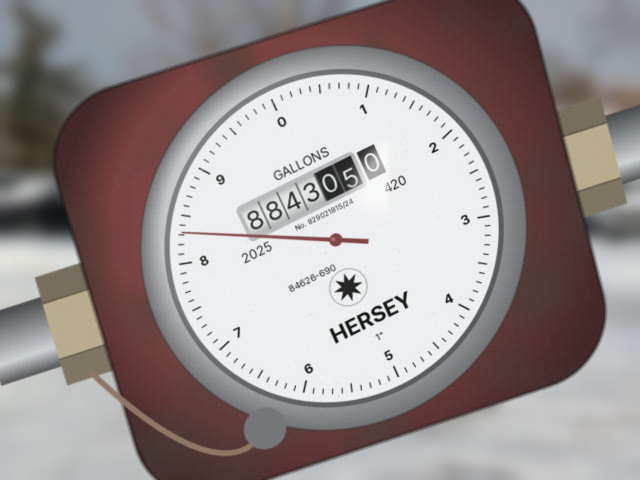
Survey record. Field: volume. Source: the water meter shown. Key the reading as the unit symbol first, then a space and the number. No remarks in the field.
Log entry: gal 8843048.3
